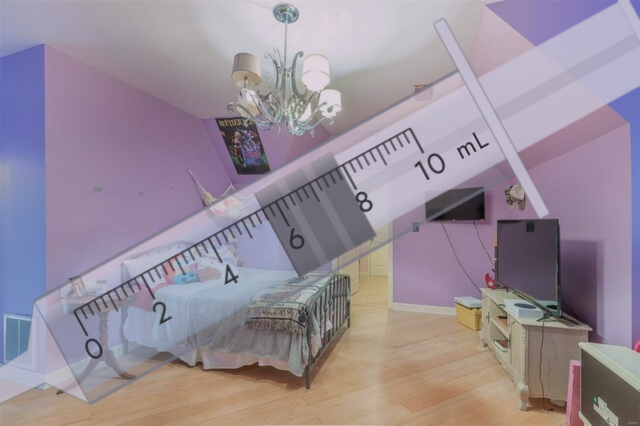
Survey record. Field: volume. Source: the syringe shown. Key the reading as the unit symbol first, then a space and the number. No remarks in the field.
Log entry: mL 5.6
